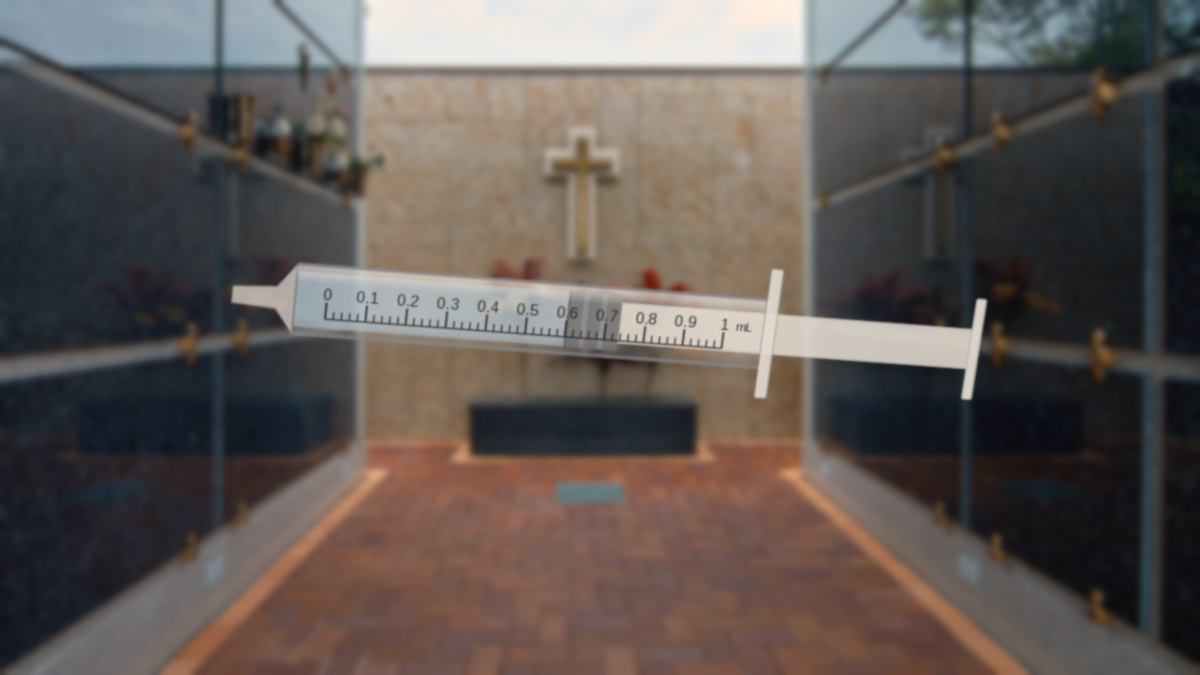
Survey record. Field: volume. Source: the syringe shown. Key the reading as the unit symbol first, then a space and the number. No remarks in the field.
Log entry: mL 0.6
